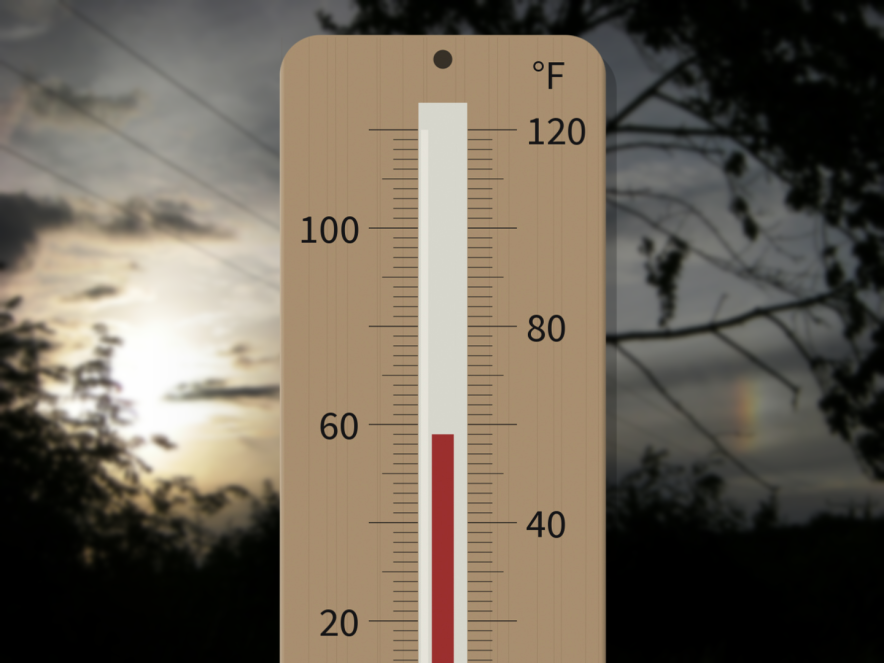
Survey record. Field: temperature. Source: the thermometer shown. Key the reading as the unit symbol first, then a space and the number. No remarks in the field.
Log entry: °F 58
